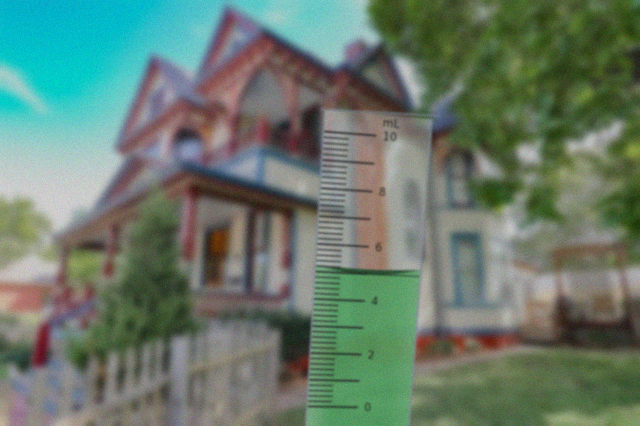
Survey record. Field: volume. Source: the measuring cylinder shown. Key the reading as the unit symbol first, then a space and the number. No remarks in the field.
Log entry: mL 5
